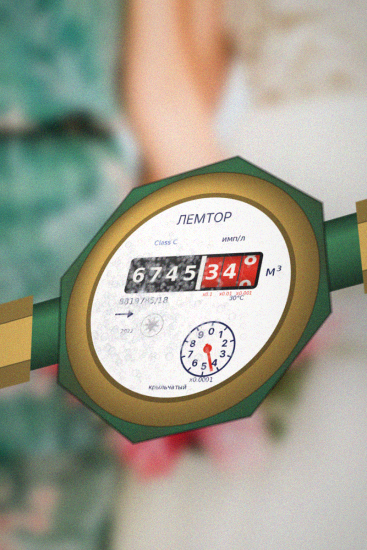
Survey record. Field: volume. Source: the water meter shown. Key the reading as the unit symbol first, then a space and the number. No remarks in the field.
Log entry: m³ 6745.3484
